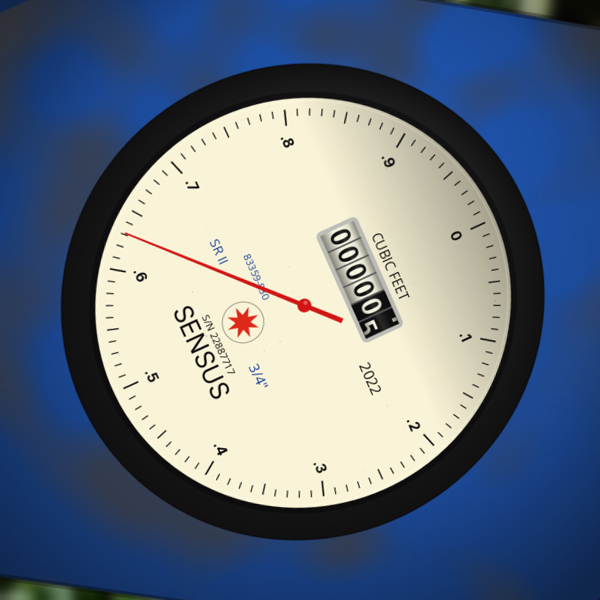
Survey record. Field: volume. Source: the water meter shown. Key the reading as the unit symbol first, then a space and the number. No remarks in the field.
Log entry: ft³ 4.63
